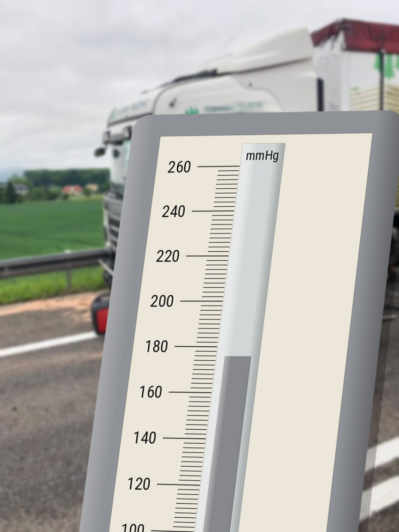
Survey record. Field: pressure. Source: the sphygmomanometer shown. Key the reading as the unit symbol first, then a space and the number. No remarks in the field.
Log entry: mmHg 176
